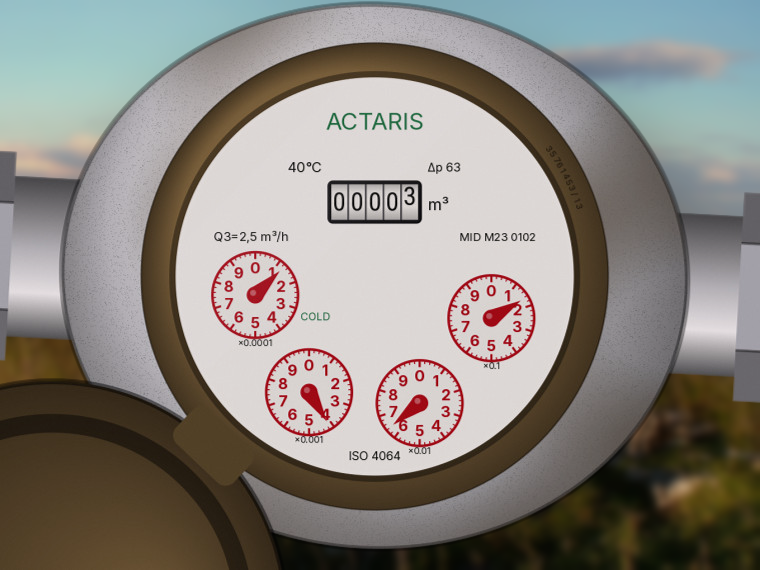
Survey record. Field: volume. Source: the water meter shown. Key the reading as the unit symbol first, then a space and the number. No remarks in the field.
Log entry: m³ 3.1641
